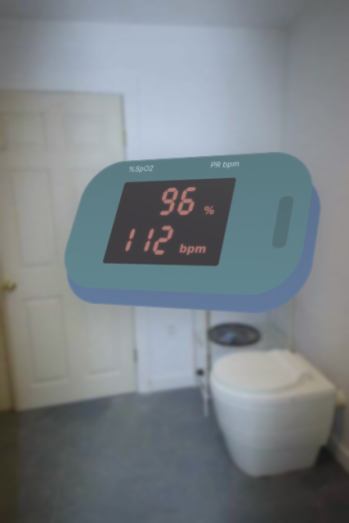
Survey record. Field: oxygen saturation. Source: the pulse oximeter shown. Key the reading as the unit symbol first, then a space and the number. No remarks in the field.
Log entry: % 96
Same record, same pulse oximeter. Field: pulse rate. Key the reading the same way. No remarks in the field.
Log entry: bpm 112
